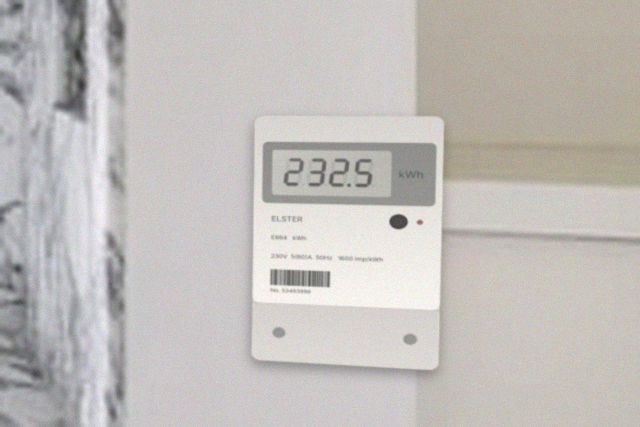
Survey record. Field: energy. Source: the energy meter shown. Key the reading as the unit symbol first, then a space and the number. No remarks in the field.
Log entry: kWh 232.5
